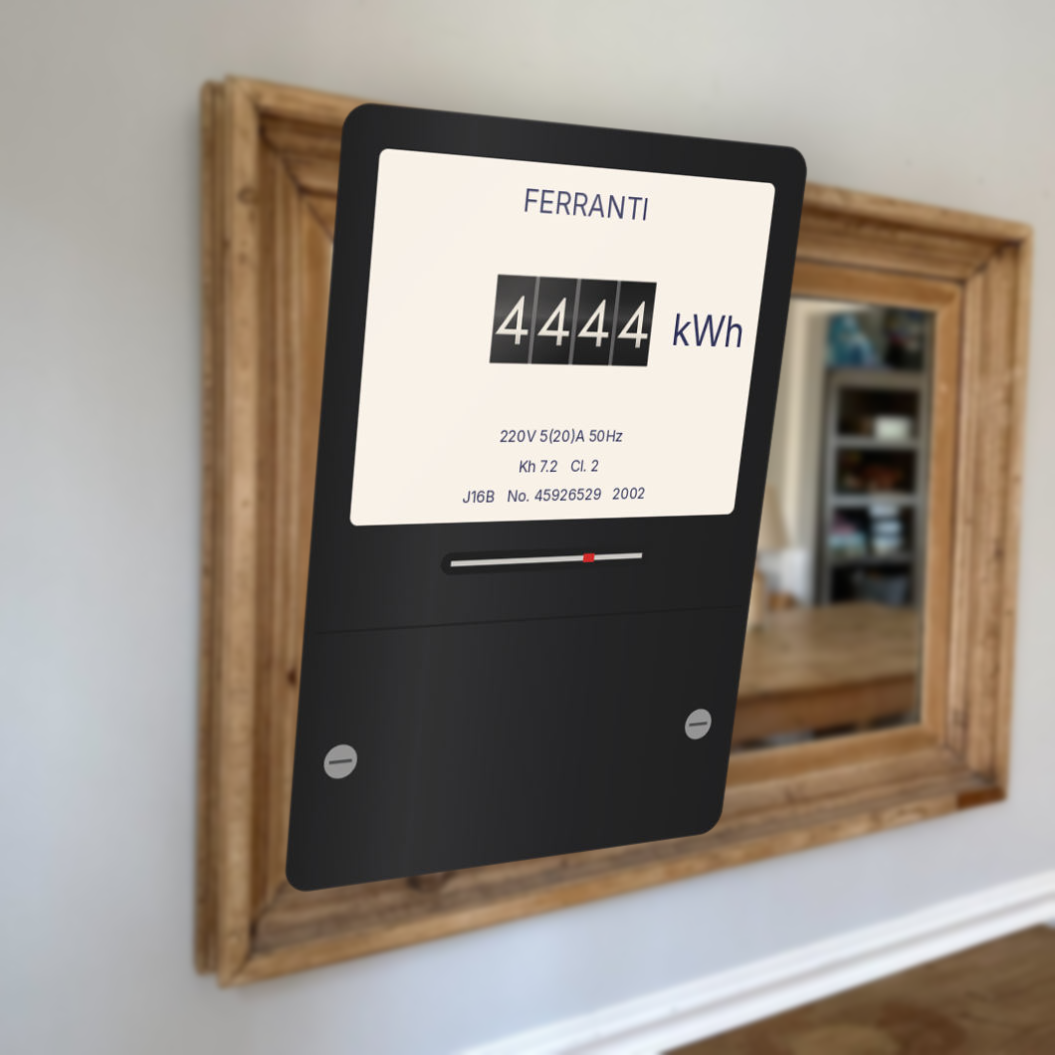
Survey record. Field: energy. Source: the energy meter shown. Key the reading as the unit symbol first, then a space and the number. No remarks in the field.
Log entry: kWh 4444
